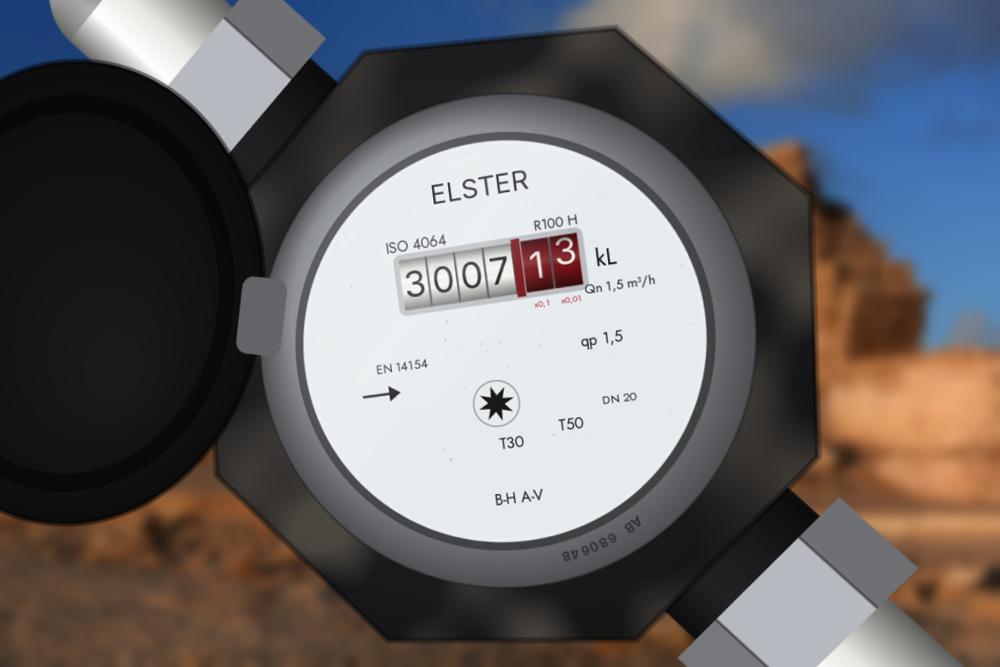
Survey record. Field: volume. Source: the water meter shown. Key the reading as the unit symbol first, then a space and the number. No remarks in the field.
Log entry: kL 3007.13
